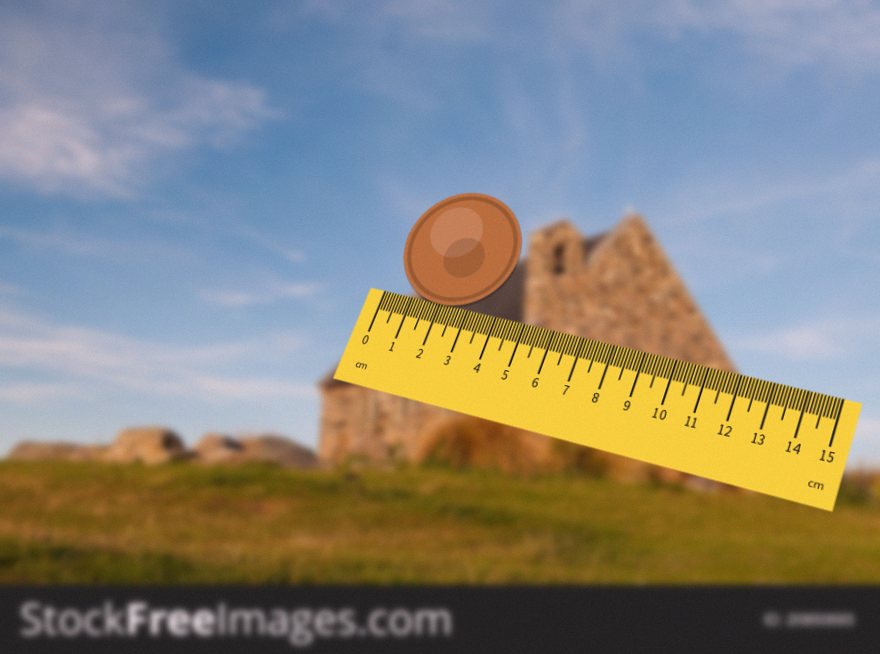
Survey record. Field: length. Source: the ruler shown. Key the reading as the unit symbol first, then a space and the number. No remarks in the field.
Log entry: cm 4
